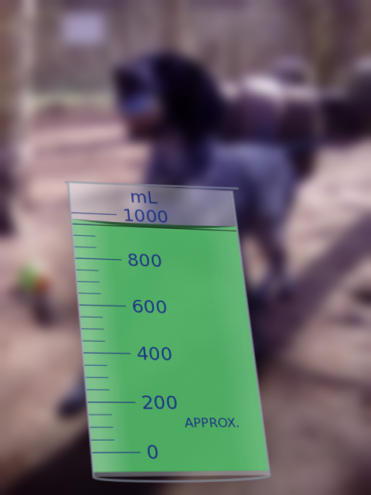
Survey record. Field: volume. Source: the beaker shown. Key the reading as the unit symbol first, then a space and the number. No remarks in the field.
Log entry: mL 950
